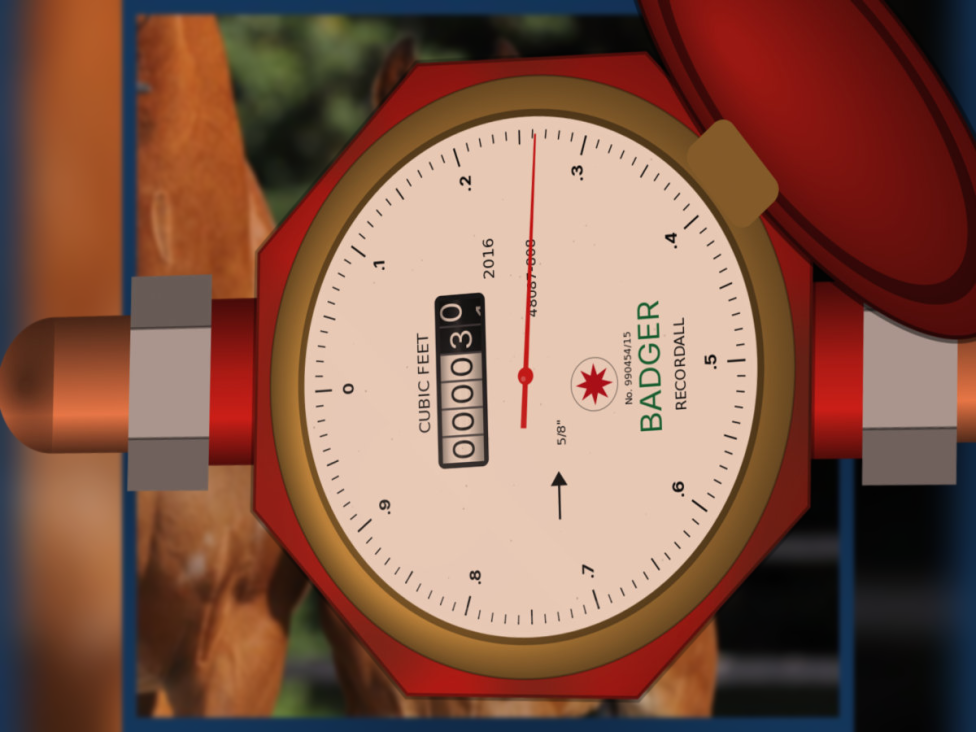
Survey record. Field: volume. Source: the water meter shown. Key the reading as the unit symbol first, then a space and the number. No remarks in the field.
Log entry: ft³ 30.26
